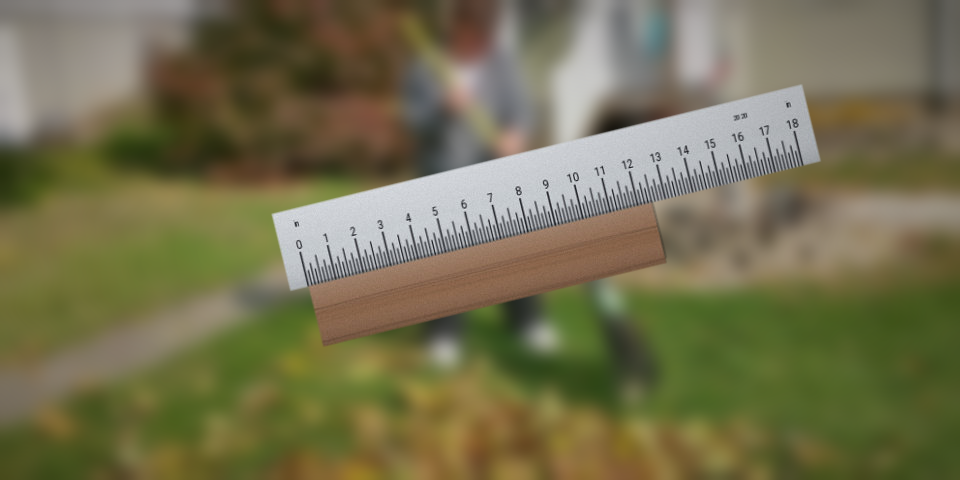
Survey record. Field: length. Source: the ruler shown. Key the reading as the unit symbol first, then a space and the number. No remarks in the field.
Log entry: in 12.5
